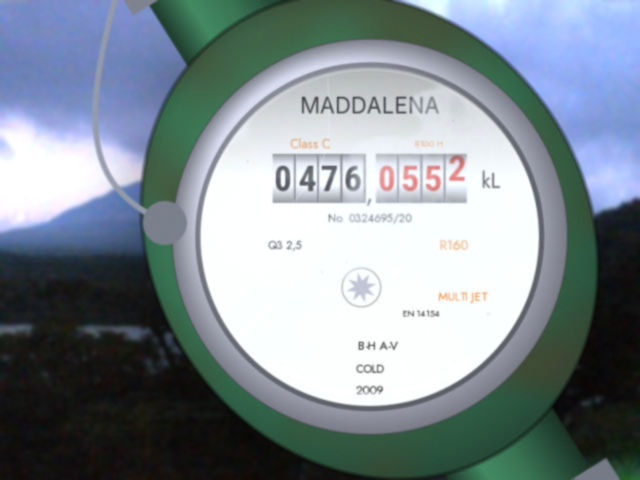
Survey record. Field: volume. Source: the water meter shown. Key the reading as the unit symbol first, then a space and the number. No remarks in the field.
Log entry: kL 476.0552
